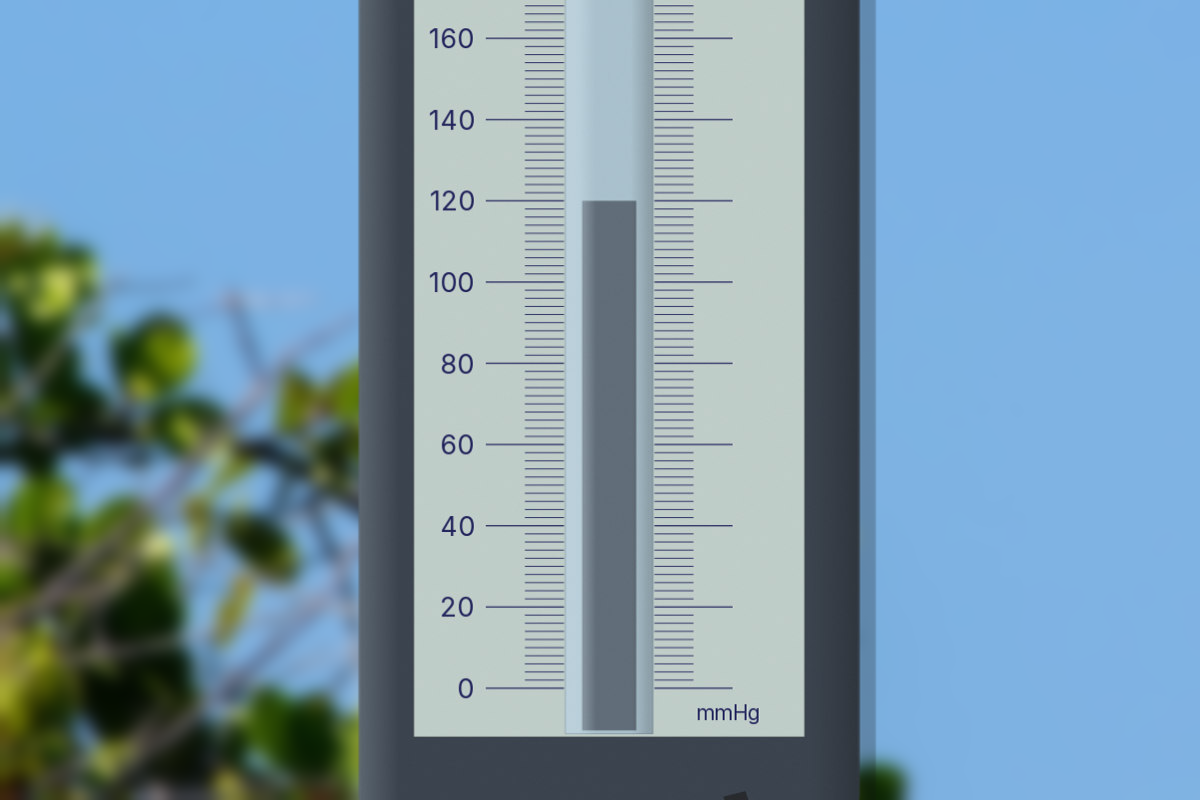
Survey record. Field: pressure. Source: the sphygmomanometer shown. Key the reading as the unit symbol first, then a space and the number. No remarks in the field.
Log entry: mmHg 120
